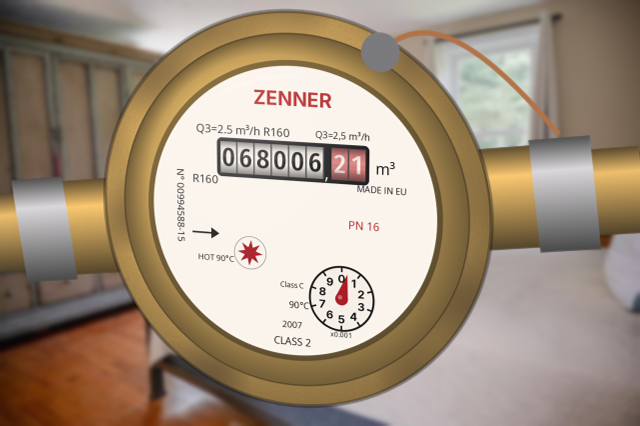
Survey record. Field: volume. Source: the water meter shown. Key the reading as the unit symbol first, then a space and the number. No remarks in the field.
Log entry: m³ 68006.210
